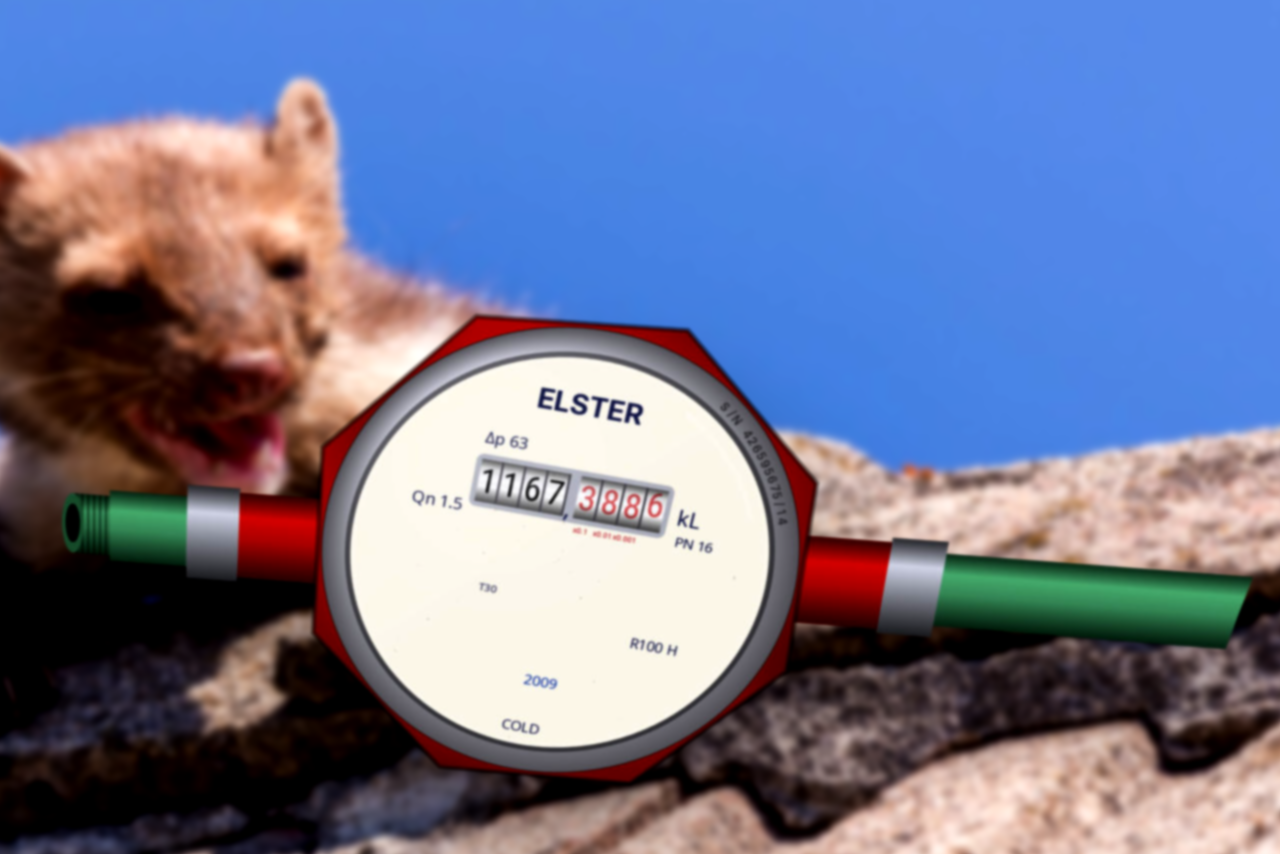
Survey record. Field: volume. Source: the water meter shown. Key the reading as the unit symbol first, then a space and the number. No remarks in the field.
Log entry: kL 1167.3886
